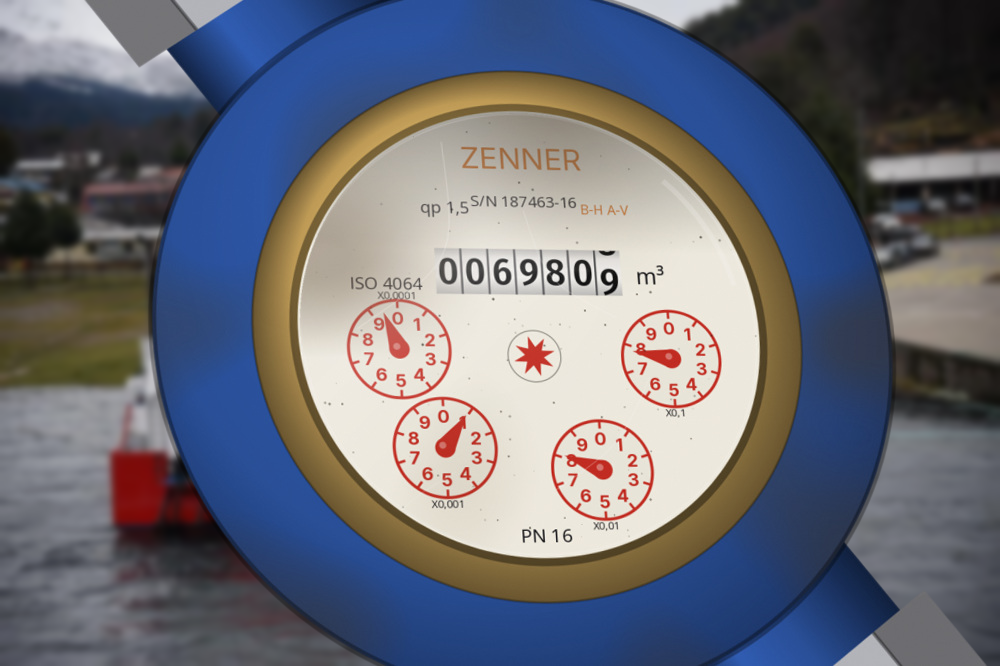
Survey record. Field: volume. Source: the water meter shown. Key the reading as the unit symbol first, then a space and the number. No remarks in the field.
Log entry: m³ 69808.7809
